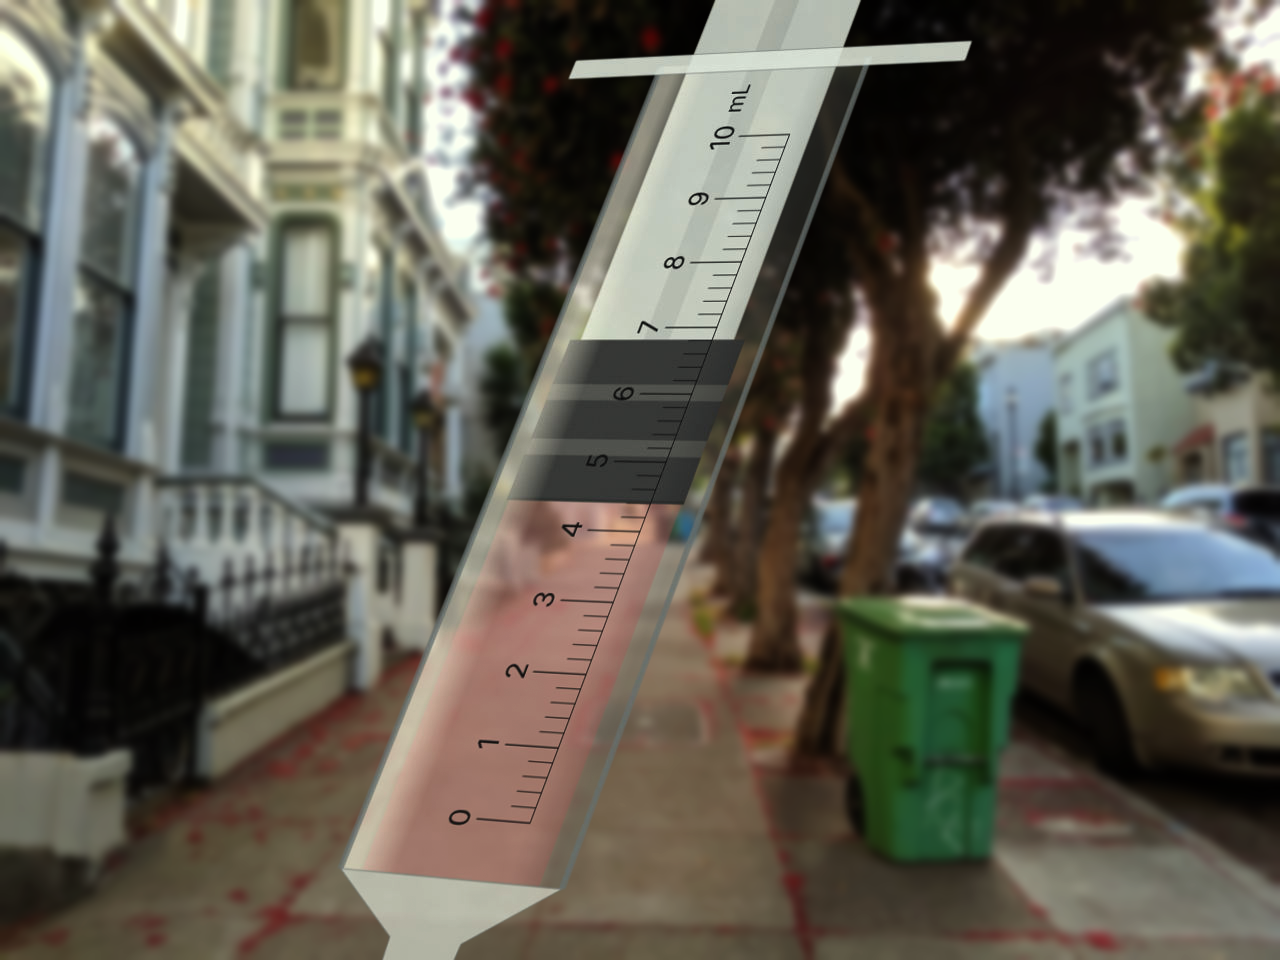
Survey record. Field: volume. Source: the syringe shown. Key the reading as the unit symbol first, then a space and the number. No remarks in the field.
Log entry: mL 4.4
